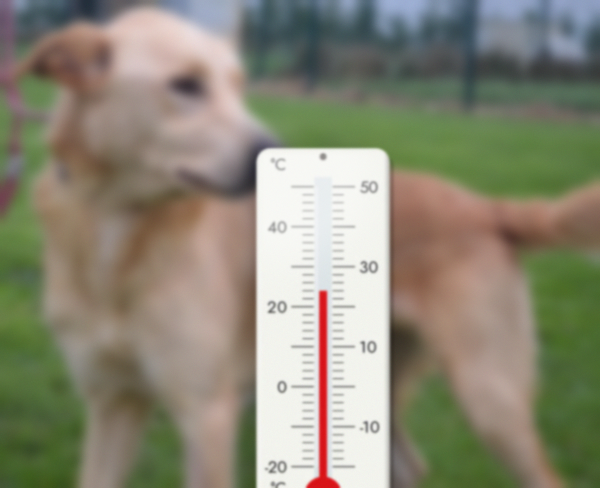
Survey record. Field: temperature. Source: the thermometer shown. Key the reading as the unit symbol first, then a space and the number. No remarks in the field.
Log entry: °C 24
